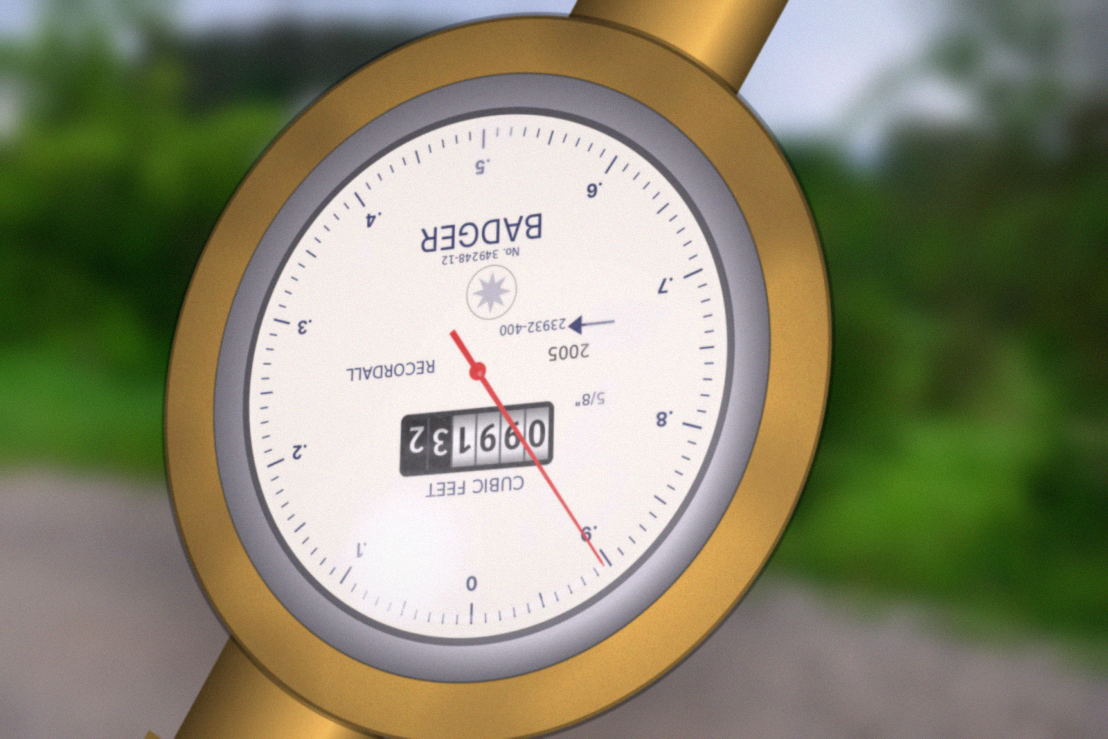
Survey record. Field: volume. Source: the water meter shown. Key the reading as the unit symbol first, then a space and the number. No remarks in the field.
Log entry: ft³ 99131.90
